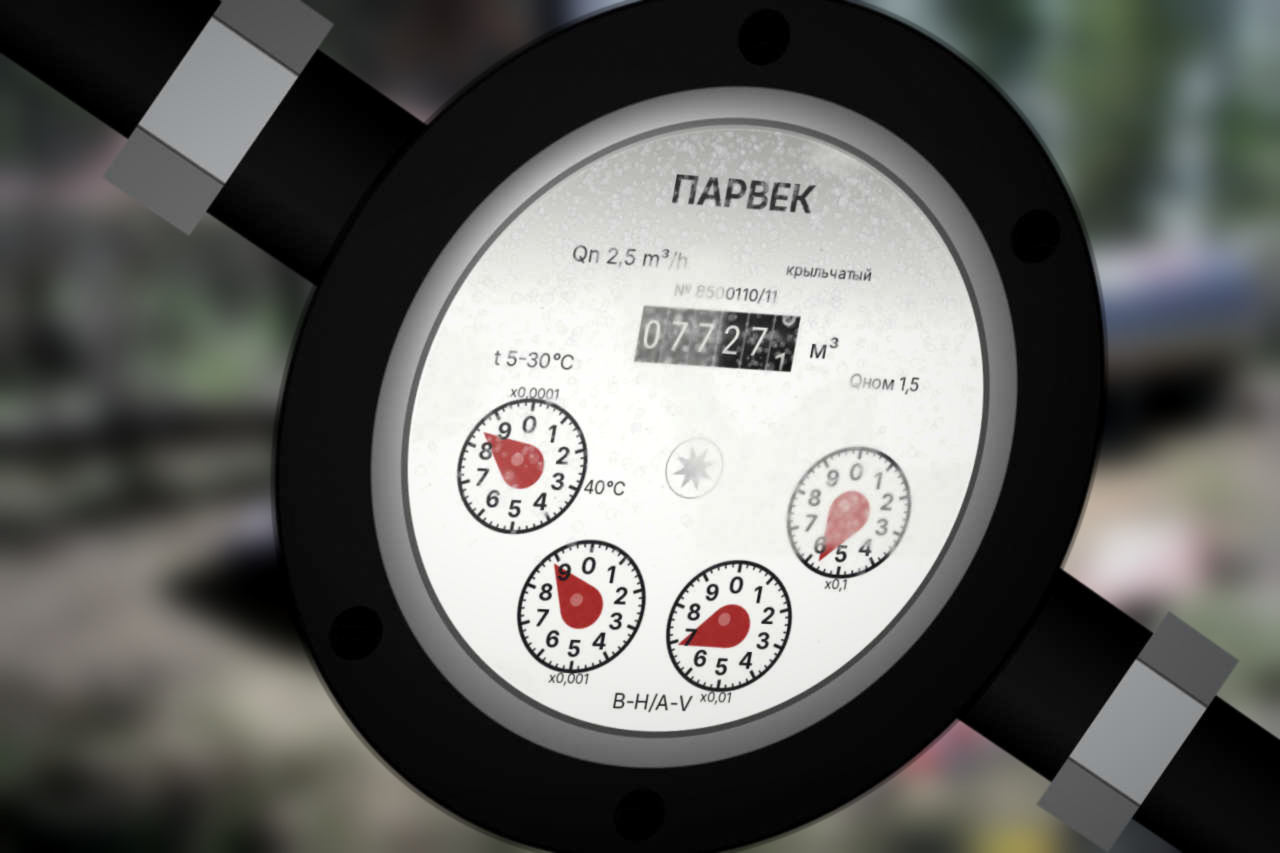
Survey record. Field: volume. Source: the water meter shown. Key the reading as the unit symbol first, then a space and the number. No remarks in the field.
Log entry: m³ 77270.5688
